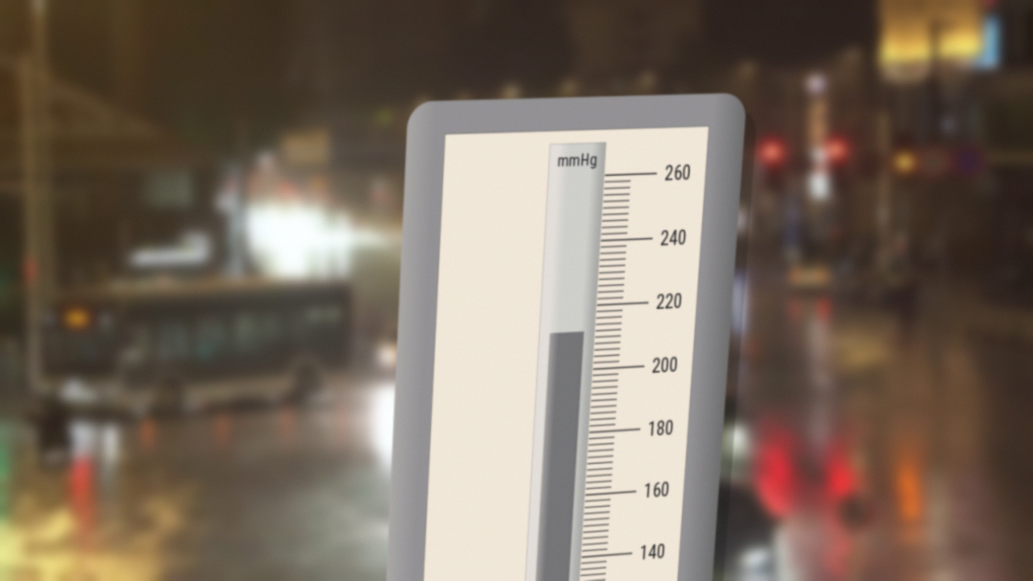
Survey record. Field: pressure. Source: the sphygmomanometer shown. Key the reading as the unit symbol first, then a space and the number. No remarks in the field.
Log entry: mmHg 212
